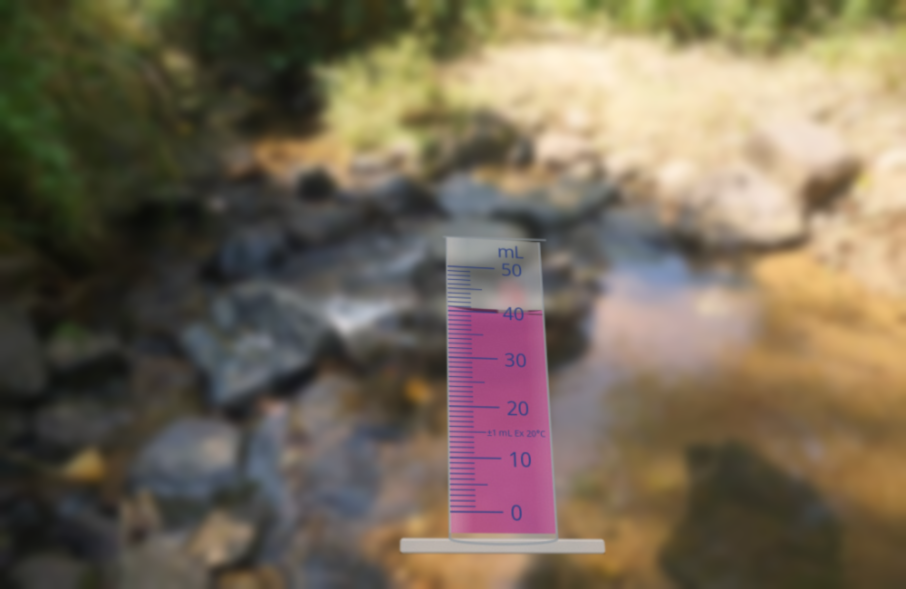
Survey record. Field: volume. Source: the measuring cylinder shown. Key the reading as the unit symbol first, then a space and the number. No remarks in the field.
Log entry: mL 40
